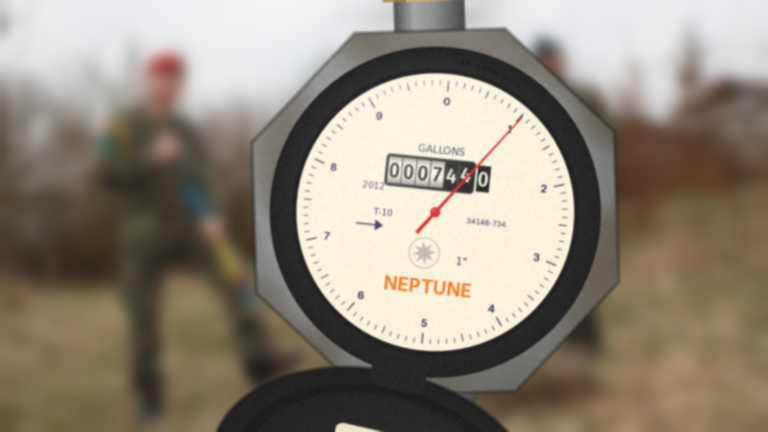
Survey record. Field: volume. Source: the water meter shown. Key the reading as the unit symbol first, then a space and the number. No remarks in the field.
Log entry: gal 7441.0
